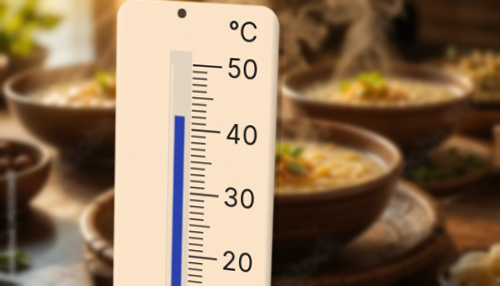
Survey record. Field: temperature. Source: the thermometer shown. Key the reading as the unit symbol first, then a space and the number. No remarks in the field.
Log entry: °C 42
